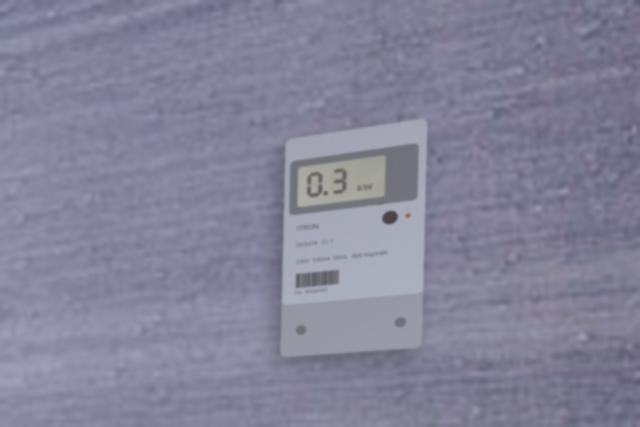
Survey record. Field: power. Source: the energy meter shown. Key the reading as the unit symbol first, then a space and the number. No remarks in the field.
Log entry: kW 0.3
